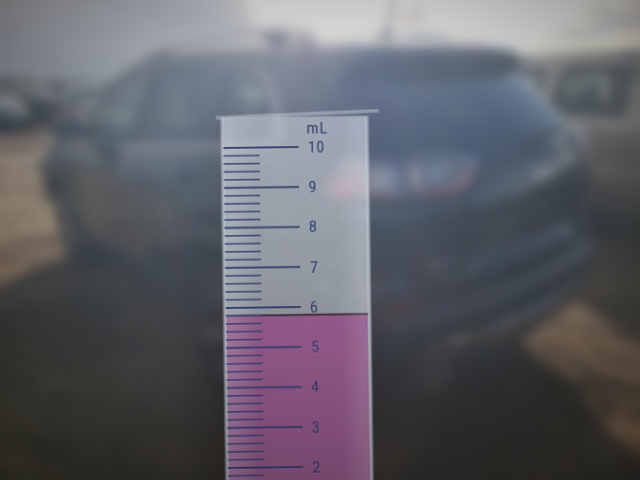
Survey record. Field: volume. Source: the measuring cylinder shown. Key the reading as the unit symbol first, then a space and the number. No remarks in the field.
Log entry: mL 5.8
